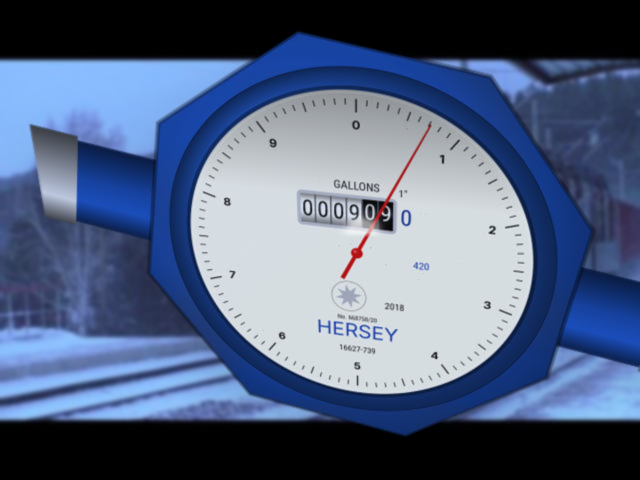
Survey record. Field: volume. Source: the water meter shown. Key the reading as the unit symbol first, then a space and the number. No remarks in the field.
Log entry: gal 9090.7
